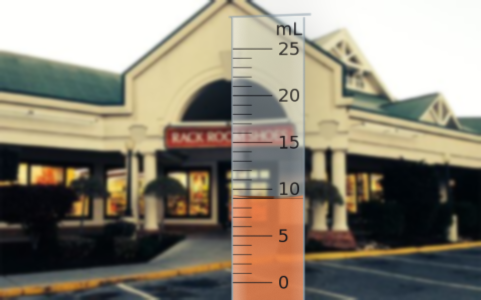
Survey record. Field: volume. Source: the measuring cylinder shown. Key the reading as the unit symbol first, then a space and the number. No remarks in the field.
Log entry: mL 9
